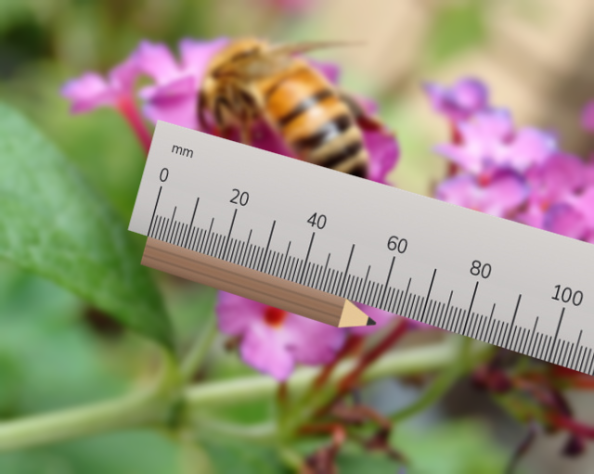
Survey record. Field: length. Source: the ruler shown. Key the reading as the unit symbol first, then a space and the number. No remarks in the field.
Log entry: mm 60
